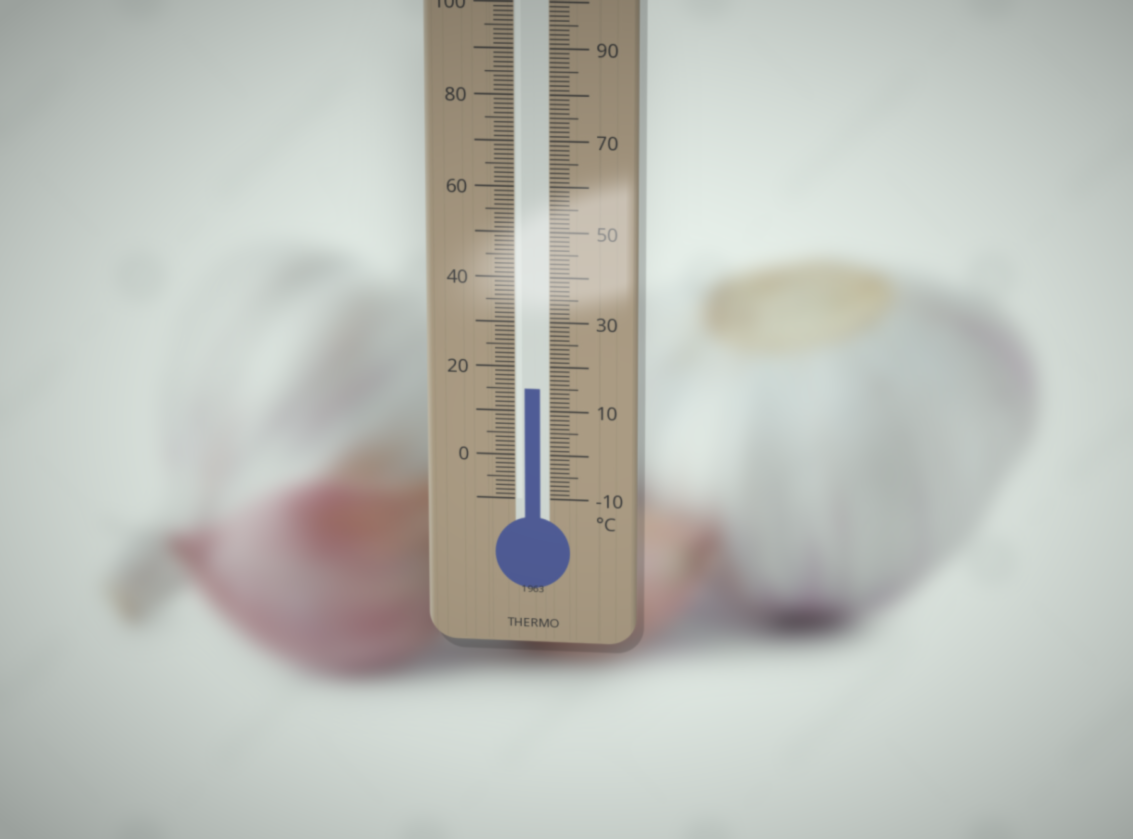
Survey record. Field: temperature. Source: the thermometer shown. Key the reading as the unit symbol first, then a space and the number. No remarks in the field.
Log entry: °C 15
